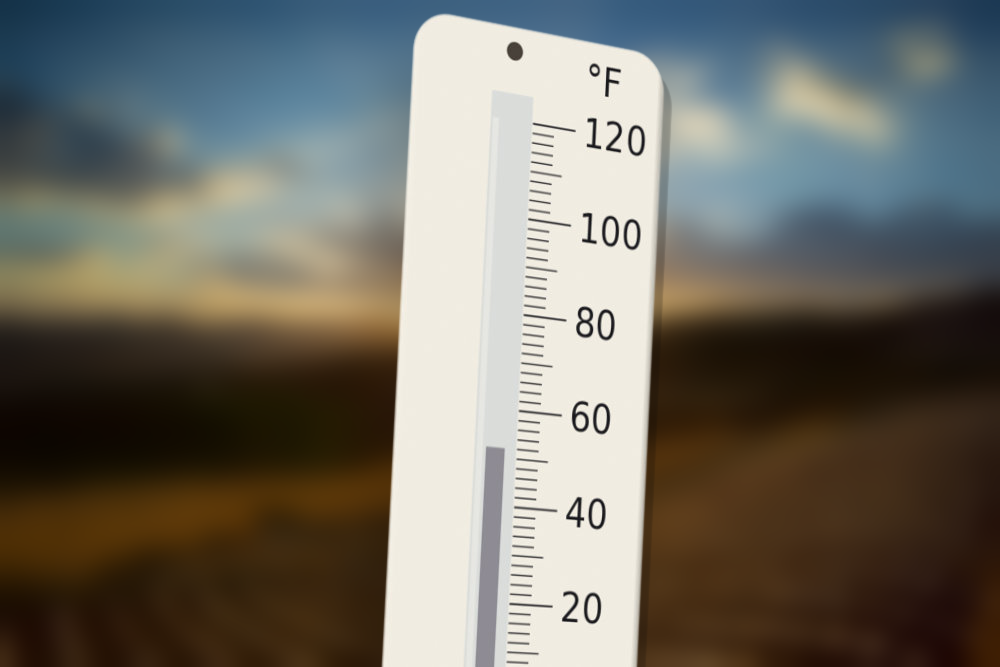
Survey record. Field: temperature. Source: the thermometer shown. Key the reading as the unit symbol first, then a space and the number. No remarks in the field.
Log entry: °F 52
